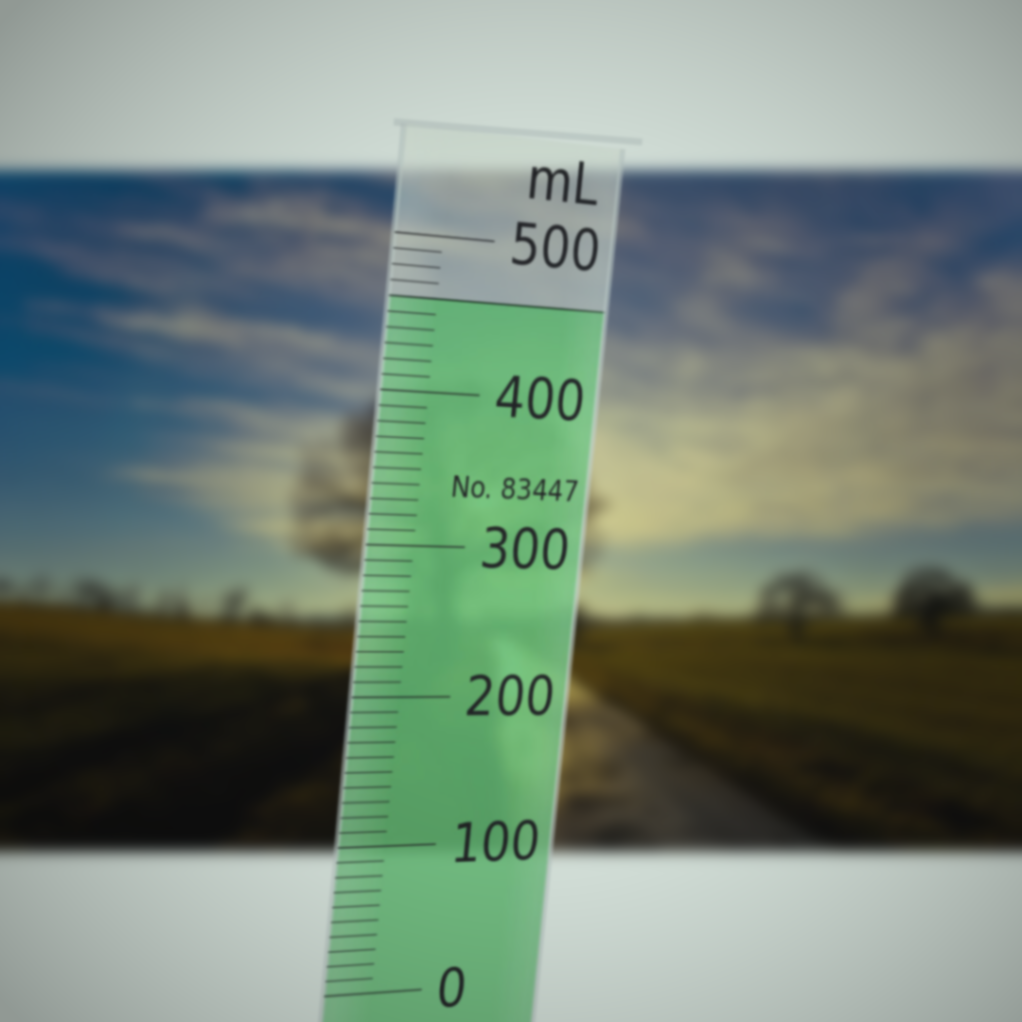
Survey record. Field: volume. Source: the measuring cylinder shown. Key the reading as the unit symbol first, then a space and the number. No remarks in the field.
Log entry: mL 460
